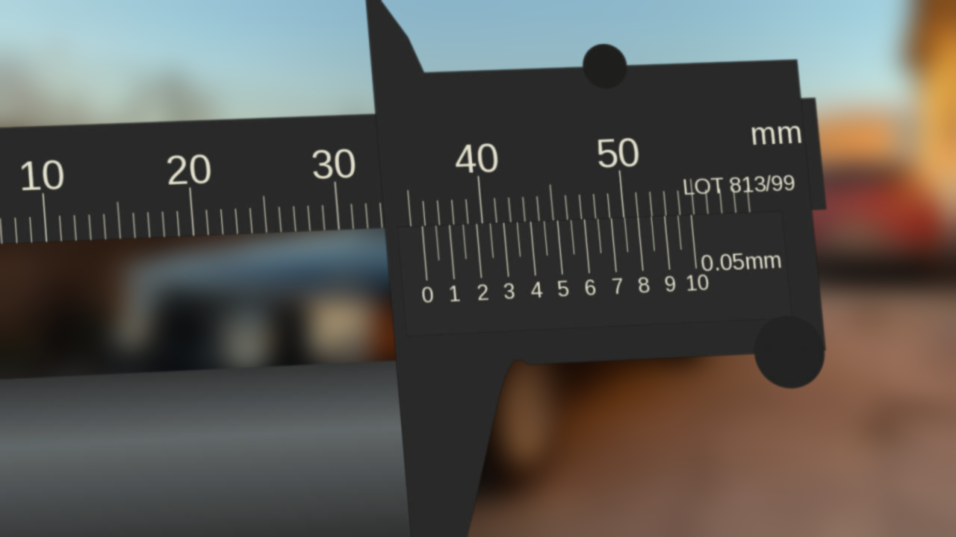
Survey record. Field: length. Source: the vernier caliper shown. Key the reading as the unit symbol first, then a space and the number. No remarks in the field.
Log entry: mm 35.8
